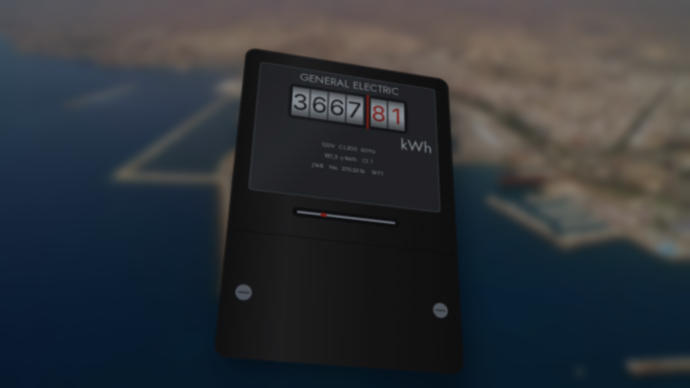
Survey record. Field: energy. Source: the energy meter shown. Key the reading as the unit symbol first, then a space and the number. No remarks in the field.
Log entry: kWh 3667.81
